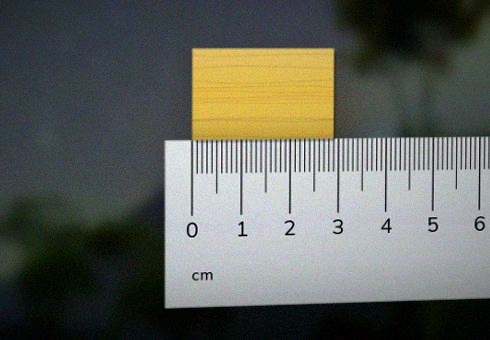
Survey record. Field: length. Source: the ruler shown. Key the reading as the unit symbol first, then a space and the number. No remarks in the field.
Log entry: cm 2.9
